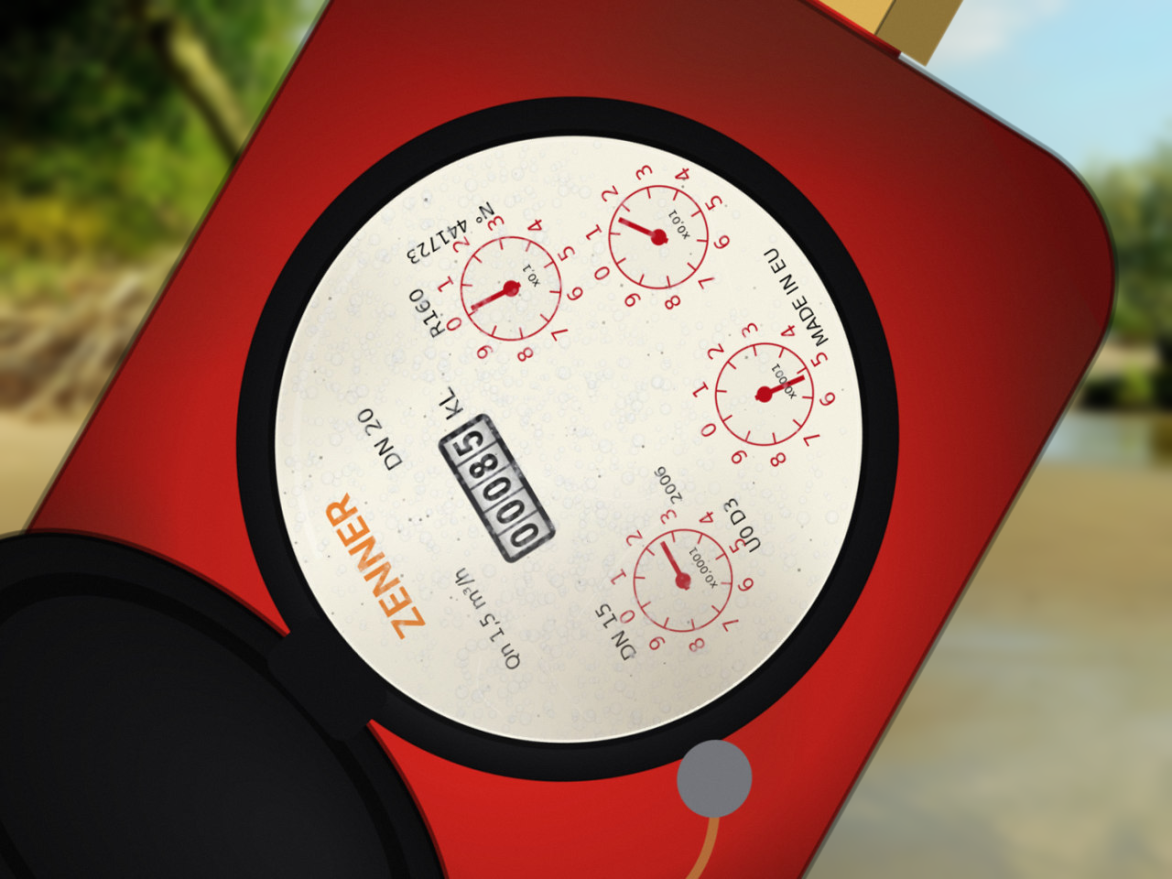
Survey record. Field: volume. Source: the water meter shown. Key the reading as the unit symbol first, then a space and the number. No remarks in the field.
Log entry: kL 85.0152
